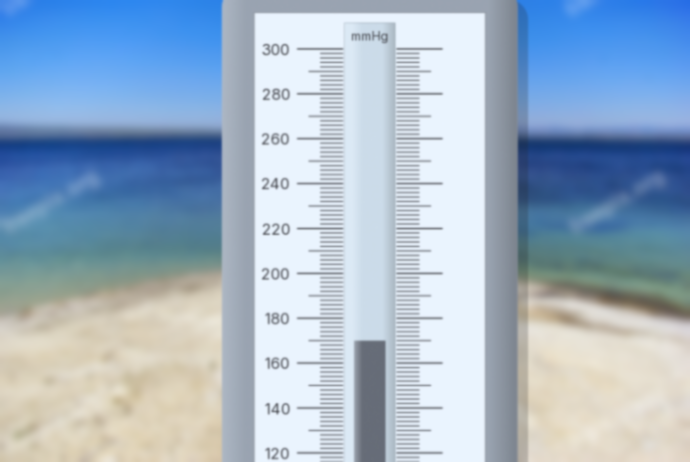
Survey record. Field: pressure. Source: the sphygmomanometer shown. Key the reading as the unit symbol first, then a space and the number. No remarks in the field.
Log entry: mmHg 170
